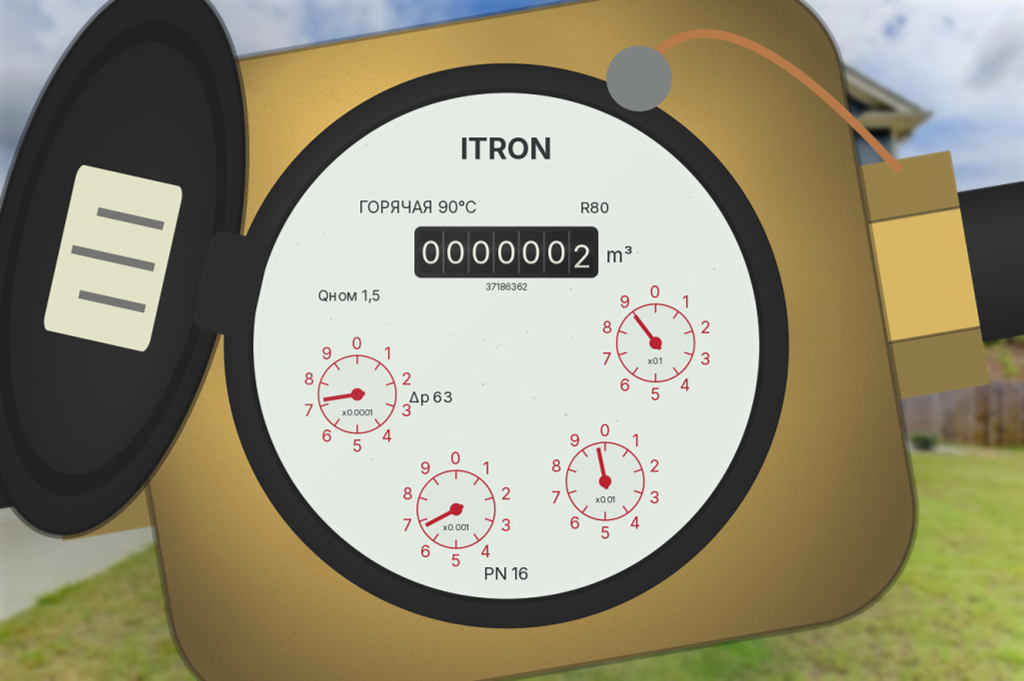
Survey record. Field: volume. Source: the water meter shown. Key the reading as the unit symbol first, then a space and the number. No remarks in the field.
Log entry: m³ 1.8967
